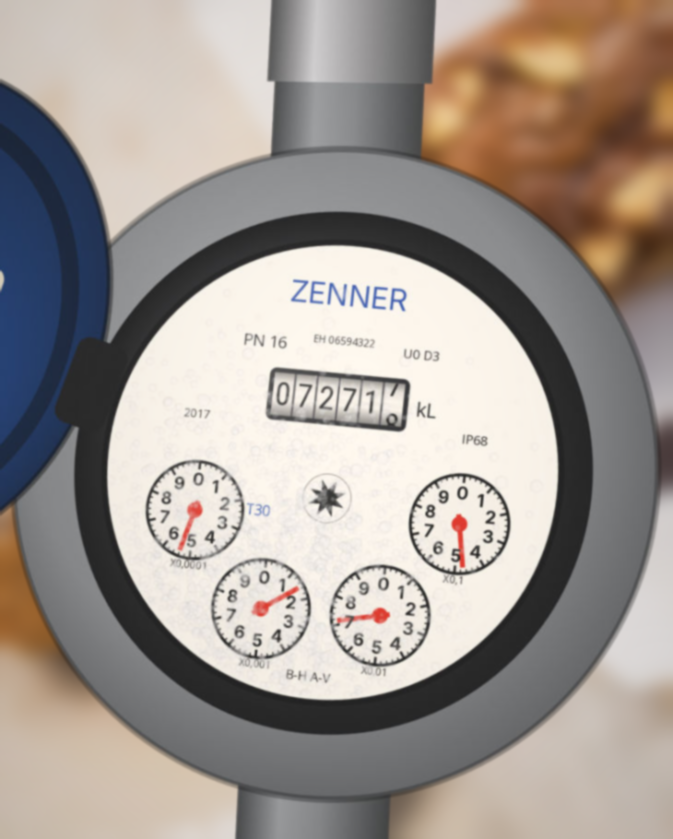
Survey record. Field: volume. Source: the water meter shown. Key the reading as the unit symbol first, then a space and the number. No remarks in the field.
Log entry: kL 72717.4715
